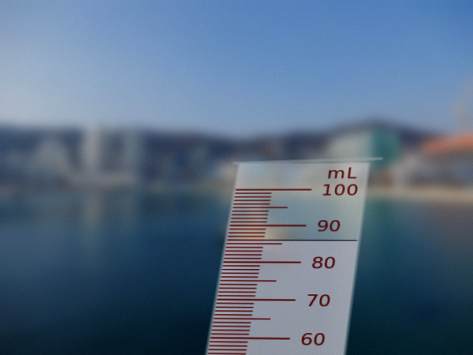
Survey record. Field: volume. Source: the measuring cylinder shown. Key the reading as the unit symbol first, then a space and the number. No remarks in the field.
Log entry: mL 86
